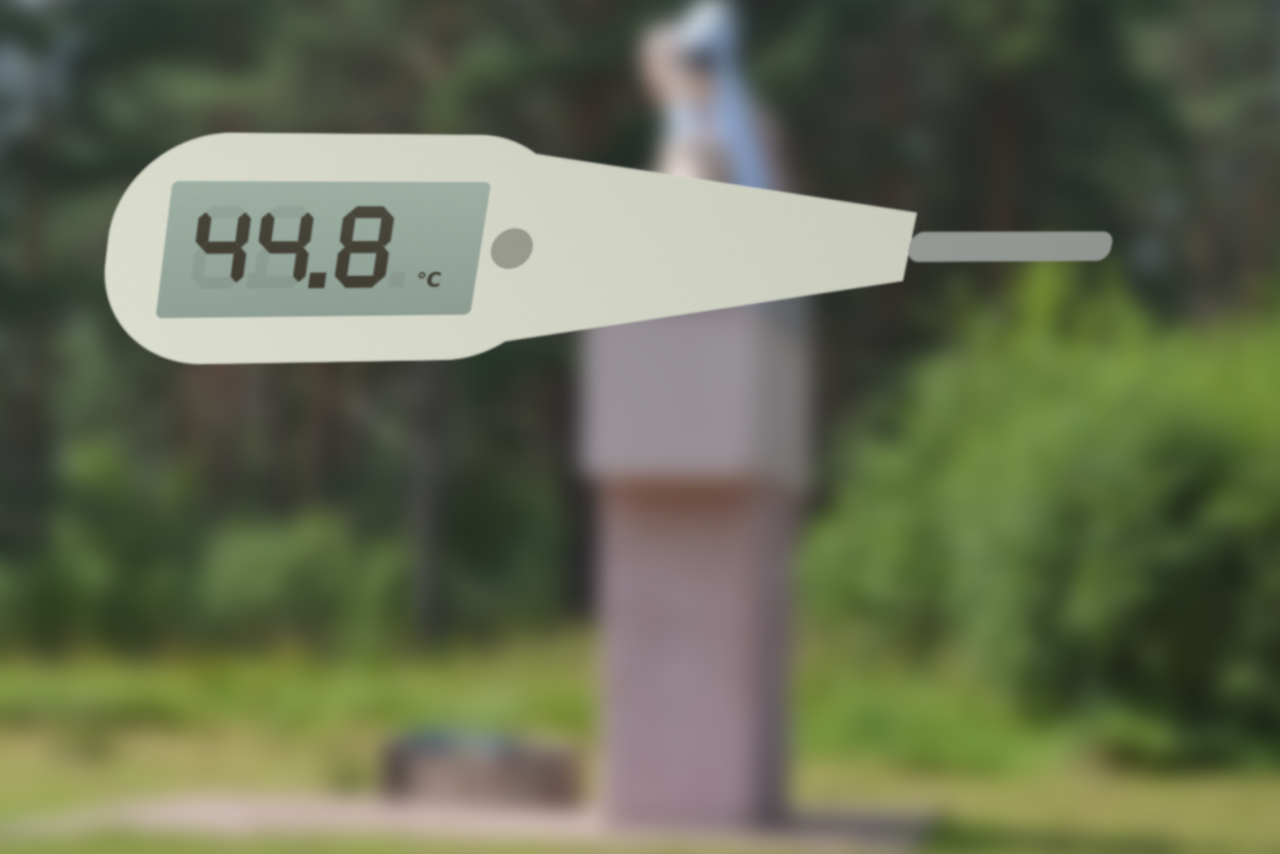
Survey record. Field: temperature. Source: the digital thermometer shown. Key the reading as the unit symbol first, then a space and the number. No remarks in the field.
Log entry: °C 44.8
